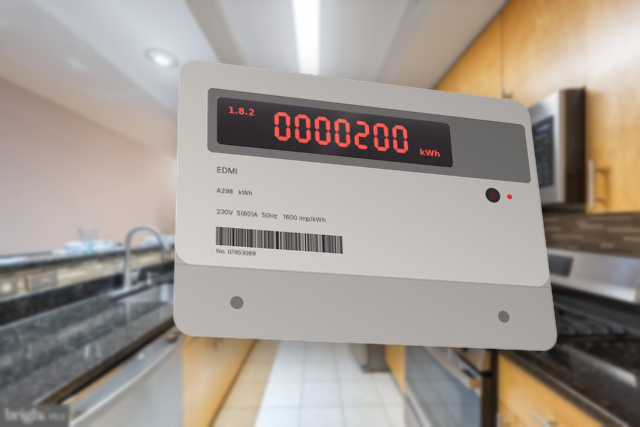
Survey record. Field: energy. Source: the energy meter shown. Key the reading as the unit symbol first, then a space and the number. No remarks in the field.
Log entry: kWh 200
